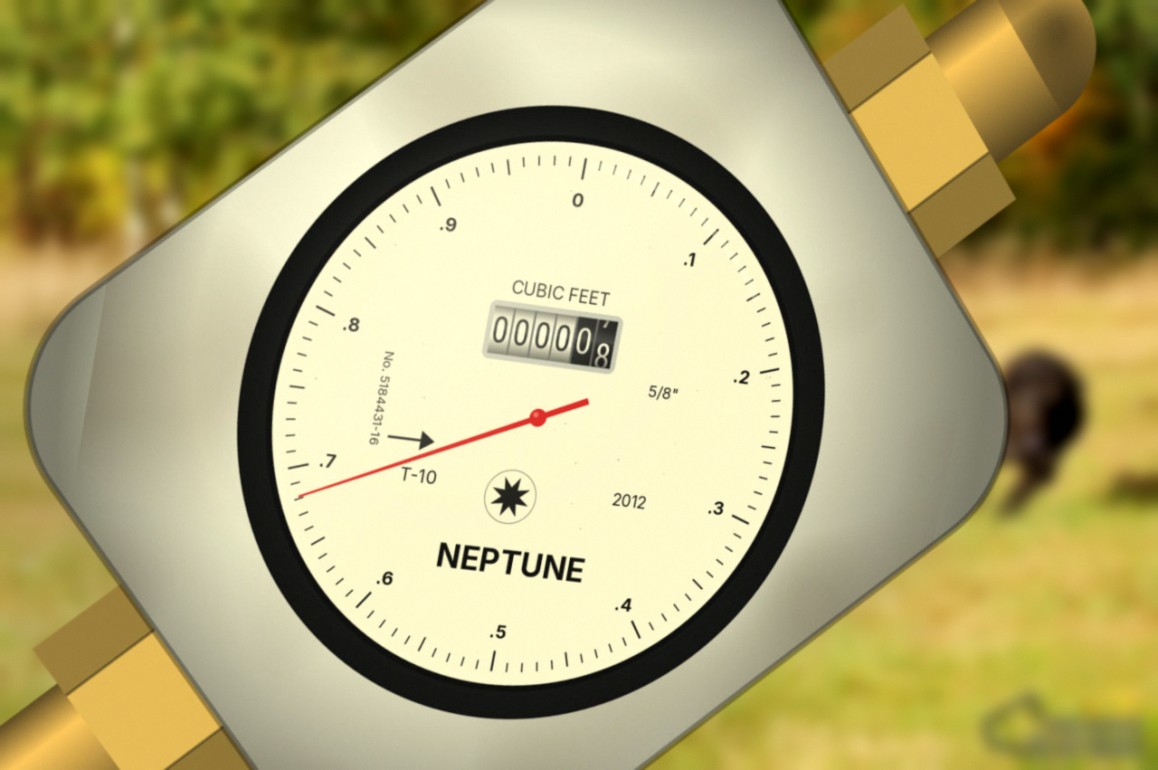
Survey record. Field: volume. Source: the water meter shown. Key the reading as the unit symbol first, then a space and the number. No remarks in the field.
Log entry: ft³ 7.68
